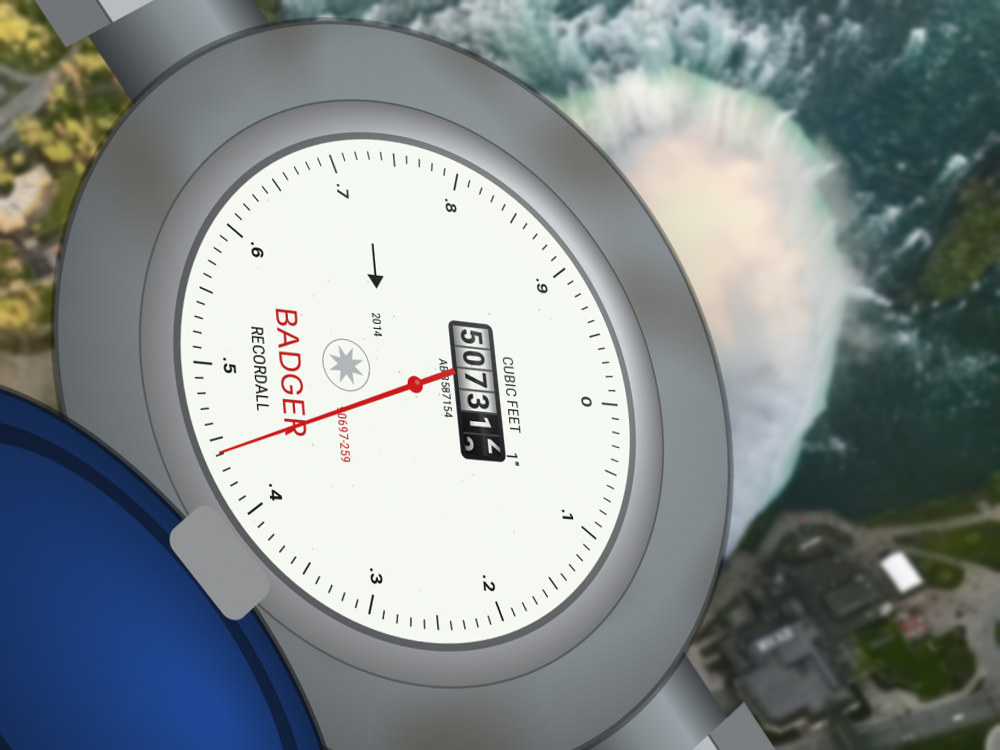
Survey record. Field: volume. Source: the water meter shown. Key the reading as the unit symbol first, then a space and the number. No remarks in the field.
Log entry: ft³ 507312.44
